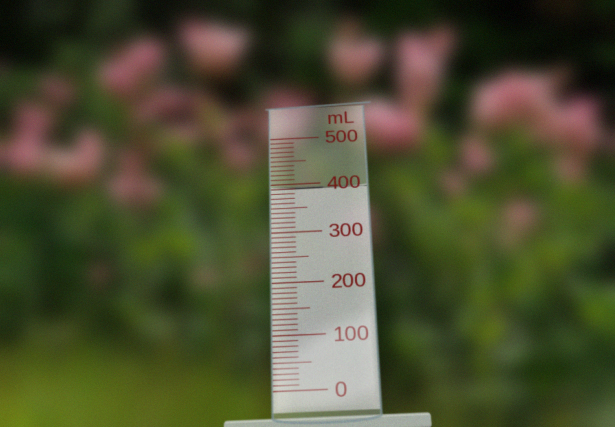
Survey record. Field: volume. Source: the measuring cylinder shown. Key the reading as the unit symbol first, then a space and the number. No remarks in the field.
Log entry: mL 390
